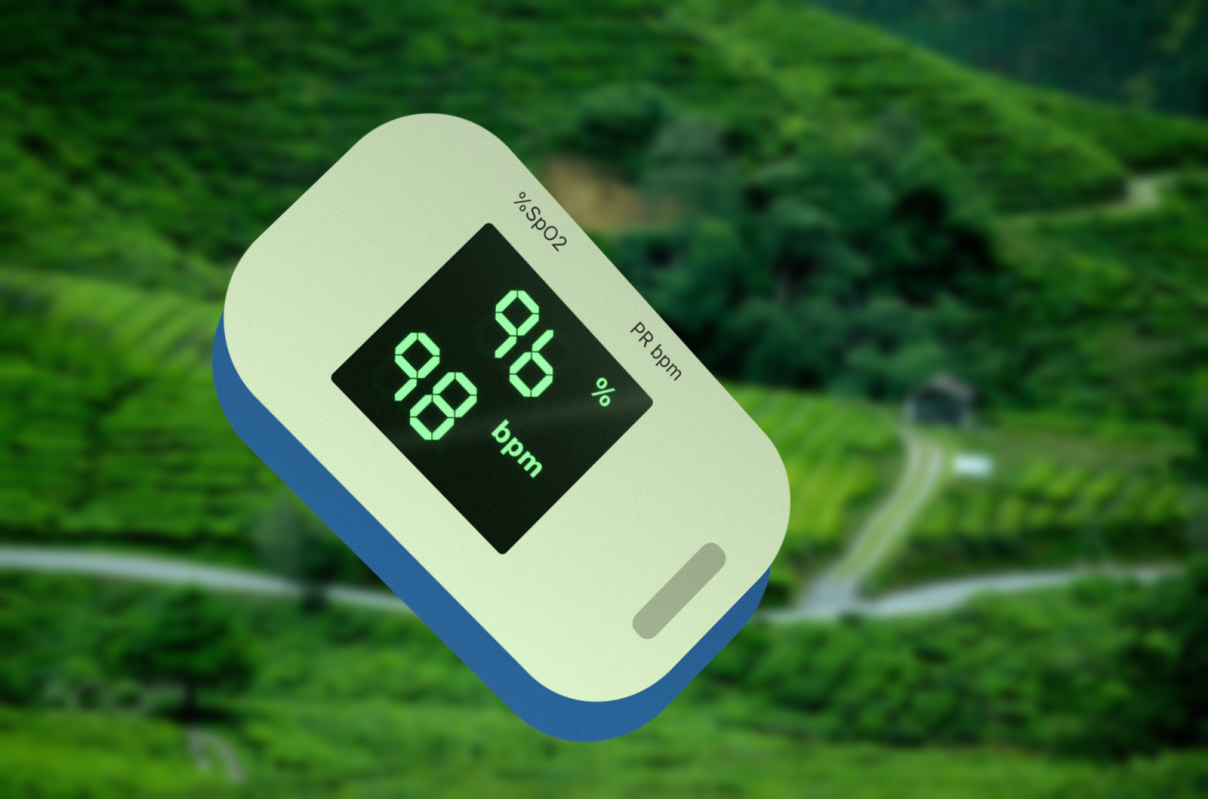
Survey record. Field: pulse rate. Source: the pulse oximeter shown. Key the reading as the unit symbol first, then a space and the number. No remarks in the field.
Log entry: bpm 98
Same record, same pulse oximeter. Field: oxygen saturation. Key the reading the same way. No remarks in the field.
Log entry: % 96
